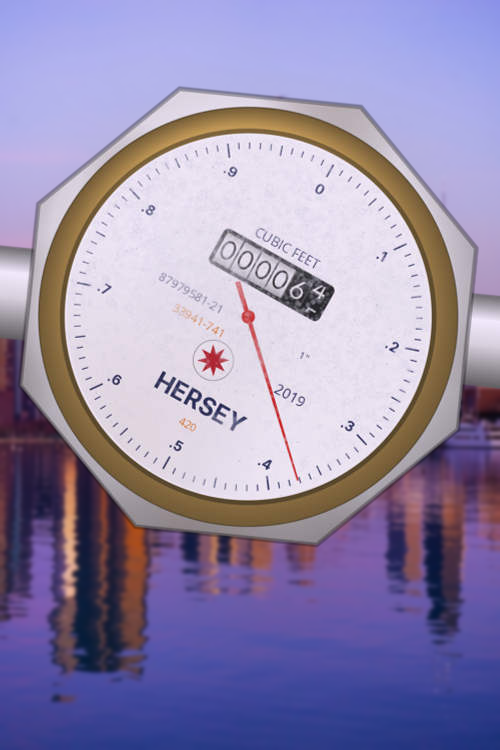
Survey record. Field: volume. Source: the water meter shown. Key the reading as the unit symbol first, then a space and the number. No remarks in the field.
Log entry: ft³ 64.37
